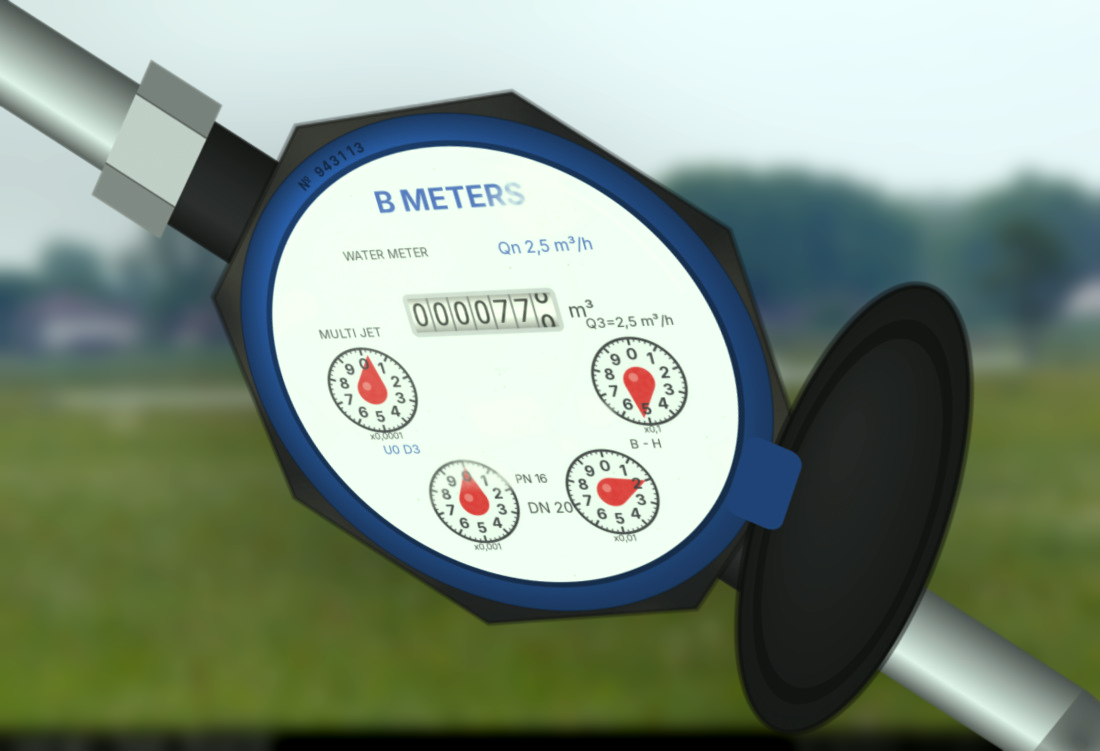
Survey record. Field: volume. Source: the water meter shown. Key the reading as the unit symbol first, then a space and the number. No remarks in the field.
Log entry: m³ 778.5200
